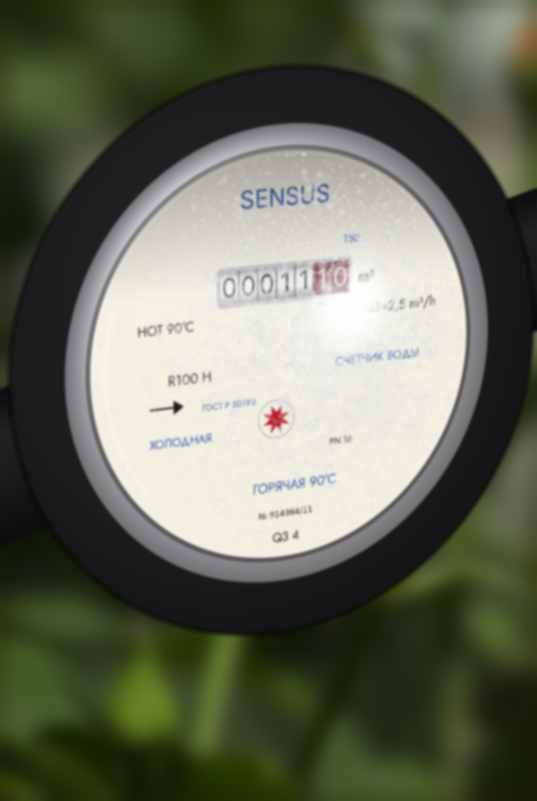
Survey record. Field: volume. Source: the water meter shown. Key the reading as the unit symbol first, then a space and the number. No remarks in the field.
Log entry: m³ 11.10
